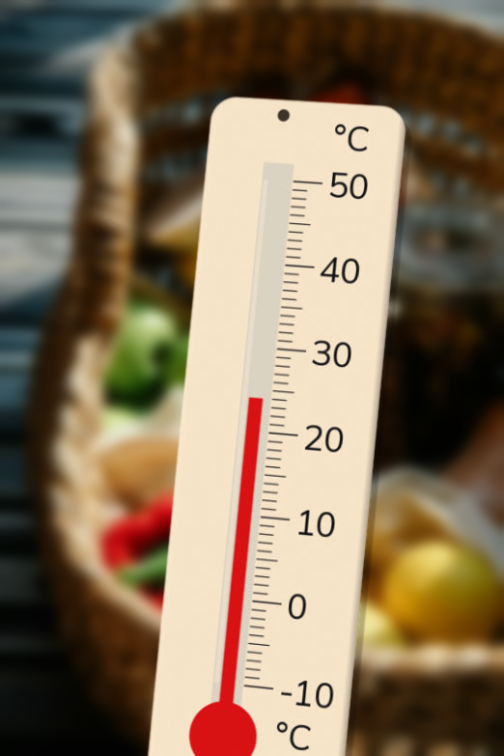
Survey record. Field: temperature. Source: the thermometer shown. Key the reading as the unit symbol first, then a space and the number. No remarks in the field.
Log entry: °C 24
